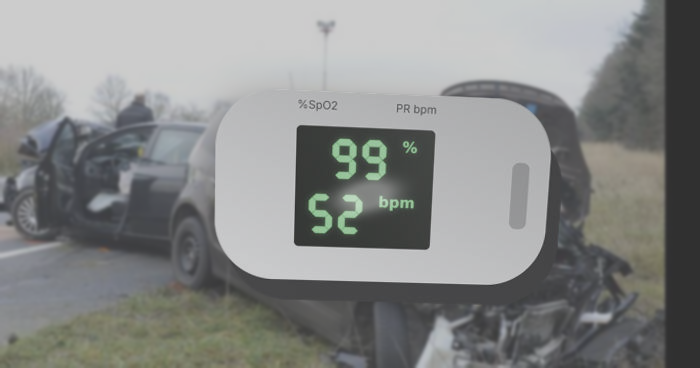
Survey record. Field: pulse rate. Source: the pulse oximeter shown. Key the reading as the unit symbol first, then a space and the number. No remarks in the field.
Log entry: bpm 52
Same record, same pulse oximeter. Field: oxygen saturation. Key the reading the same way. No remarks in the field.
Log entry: % 99
